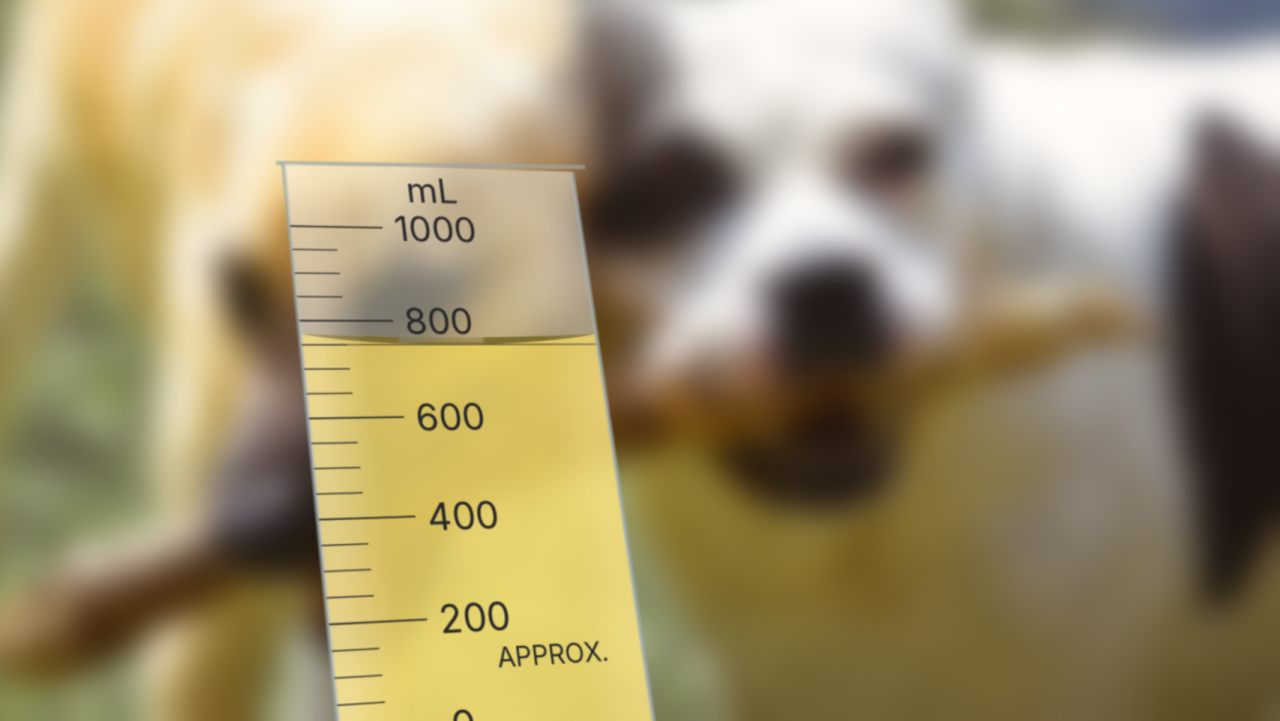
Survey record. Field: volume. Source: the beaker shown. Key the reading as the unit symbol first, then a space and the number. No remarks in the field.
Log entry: mL 750
